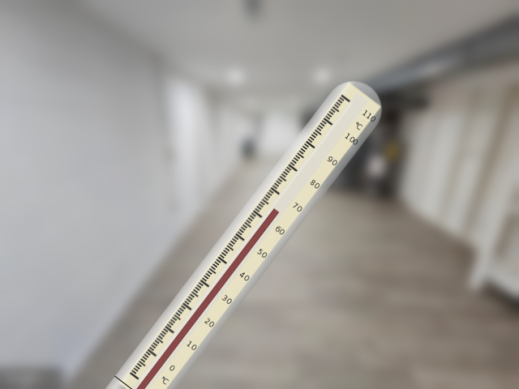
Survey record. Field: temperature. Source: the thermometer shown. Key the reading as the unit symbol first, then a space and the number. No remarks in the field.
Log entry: °C 65
